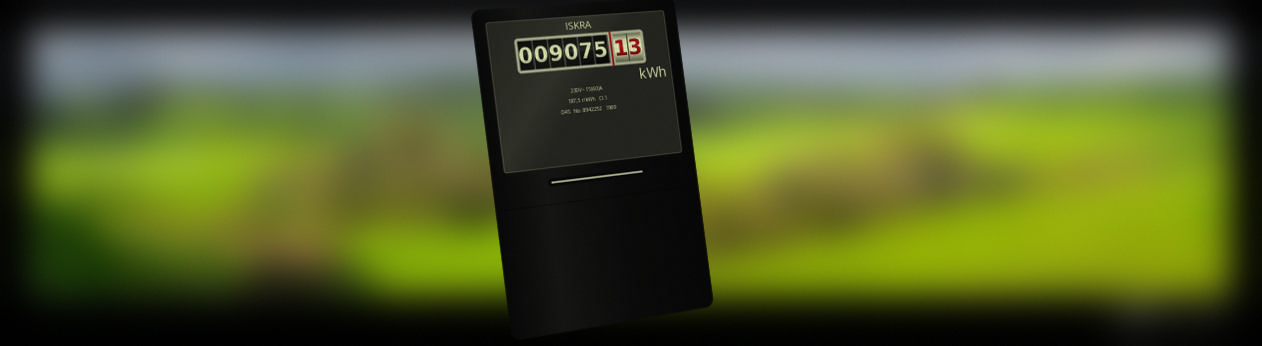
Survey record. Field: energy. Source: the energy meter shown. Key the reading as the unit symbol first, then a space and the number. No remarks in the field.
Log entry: kWh 9075.13
